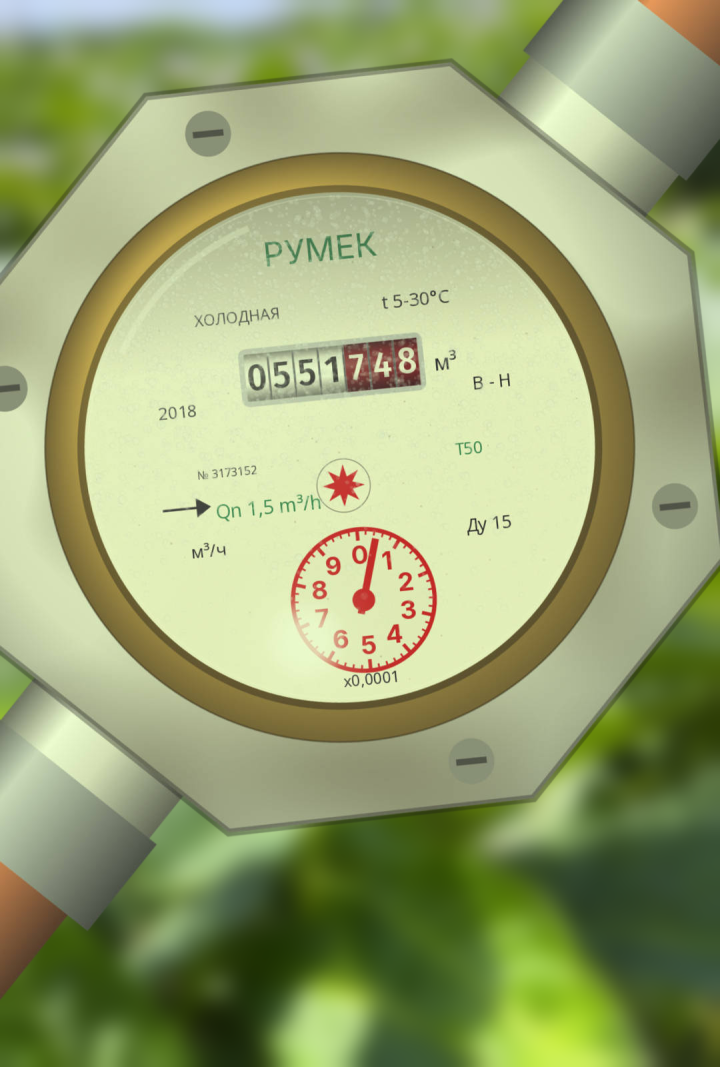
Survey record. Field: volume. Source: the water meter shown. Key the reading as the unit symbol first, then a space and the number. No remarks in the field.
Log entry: m³ 551.7480
